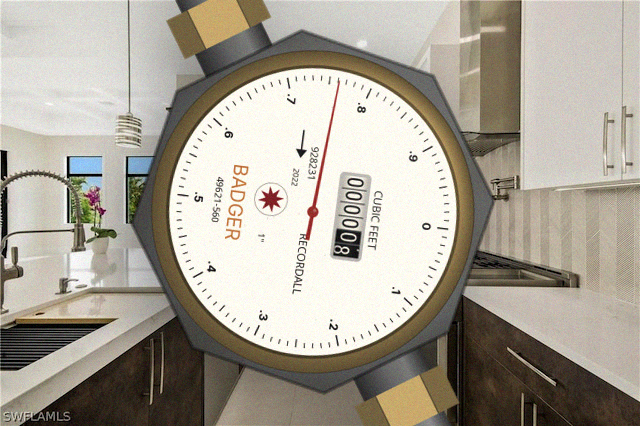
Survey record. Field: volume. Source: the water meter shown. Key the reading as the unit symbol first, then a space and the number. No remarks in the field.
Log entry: ft³ 7.76
